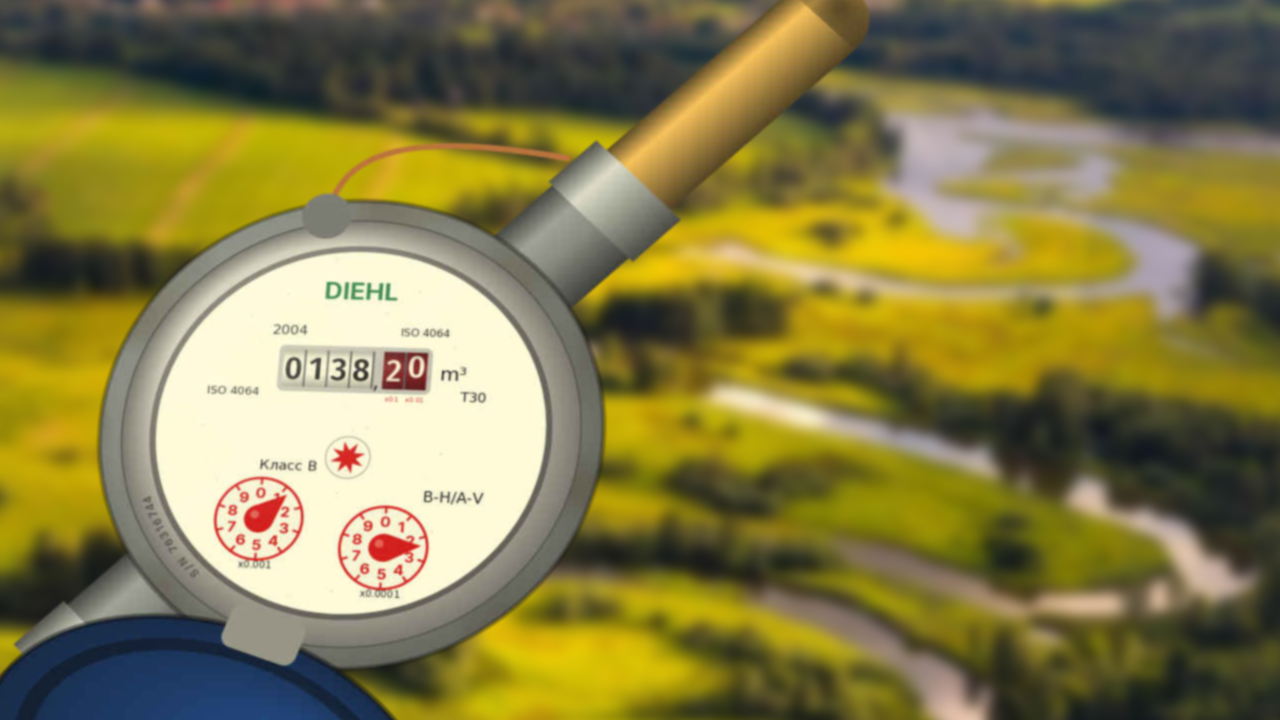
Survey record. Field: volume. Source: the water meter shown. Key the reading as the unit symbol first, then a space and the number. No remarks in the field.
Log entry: m³ 138.2012
